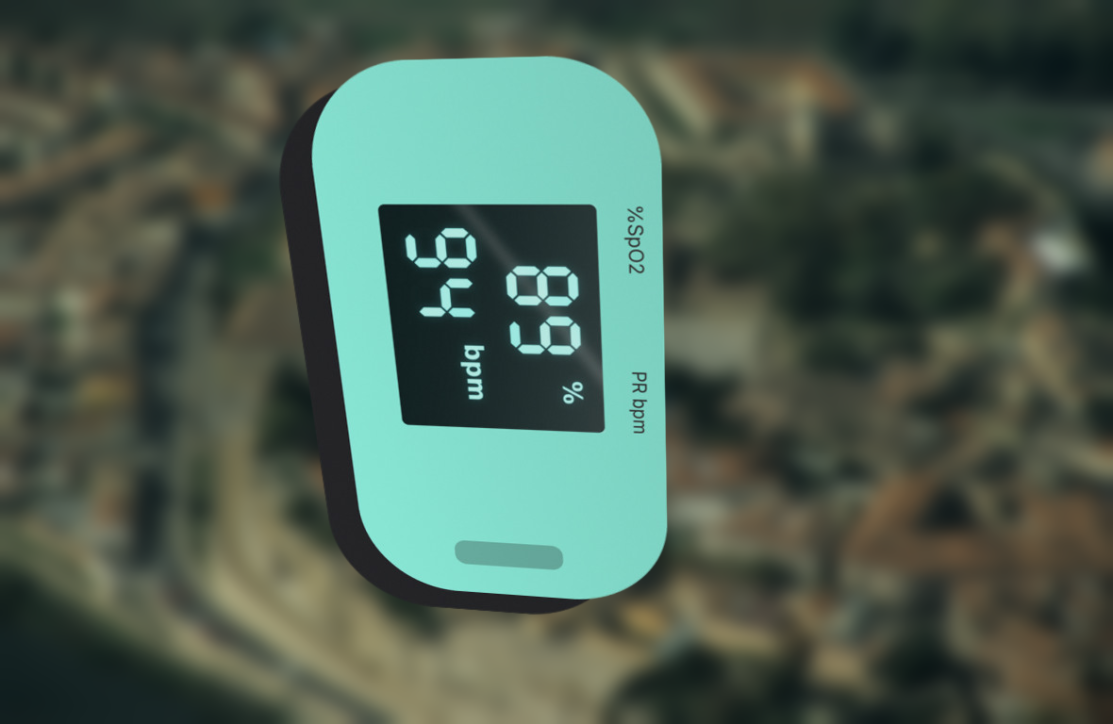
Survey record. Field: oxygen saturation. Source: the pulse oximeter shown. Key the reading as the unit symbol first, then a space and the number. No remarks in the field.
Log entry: % 89
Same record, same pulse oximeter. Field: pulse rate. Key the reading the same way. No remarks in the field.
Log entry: bpm 94
